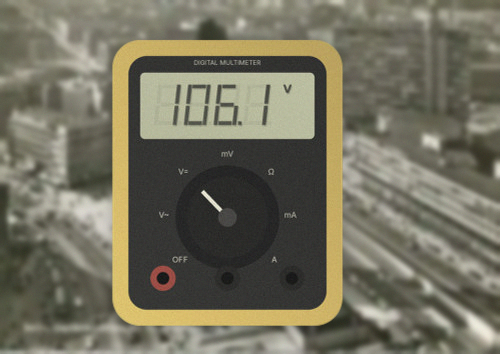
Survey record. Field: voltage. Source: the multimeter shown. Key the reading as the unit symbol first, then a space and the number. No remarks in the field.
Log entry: V 106.1
